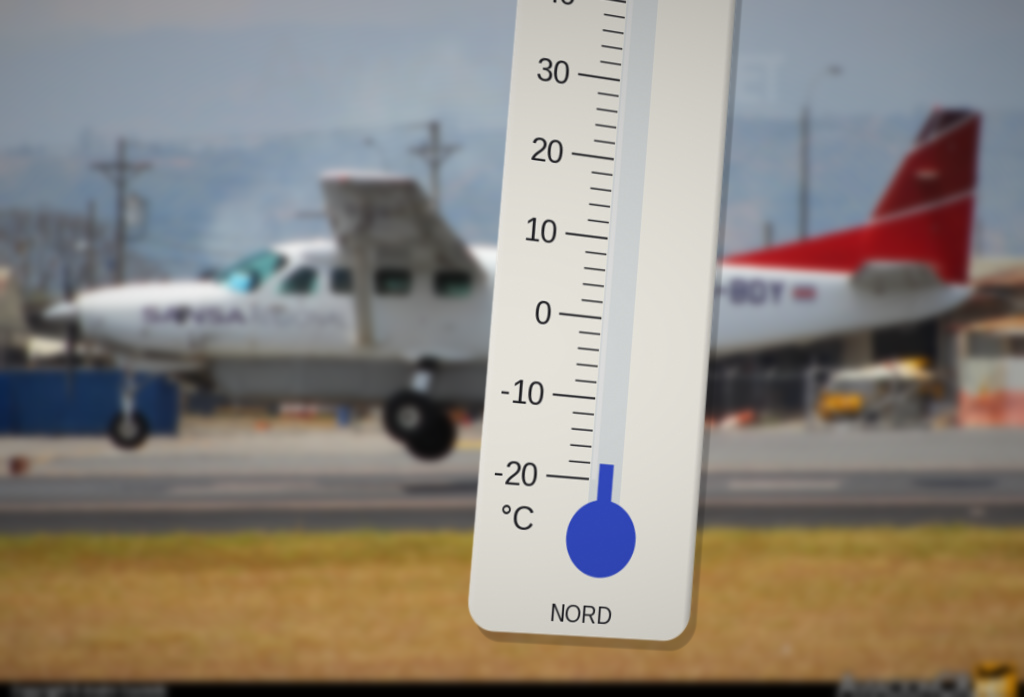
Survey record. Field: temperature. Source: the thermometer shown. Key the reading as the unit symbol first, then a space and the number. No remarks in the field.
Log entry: °C -18
